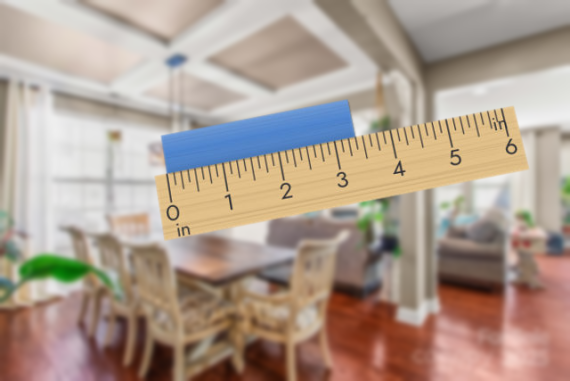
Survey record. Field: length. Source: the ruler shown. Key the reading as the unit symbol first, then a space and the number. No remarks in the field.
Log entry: in 3.375
